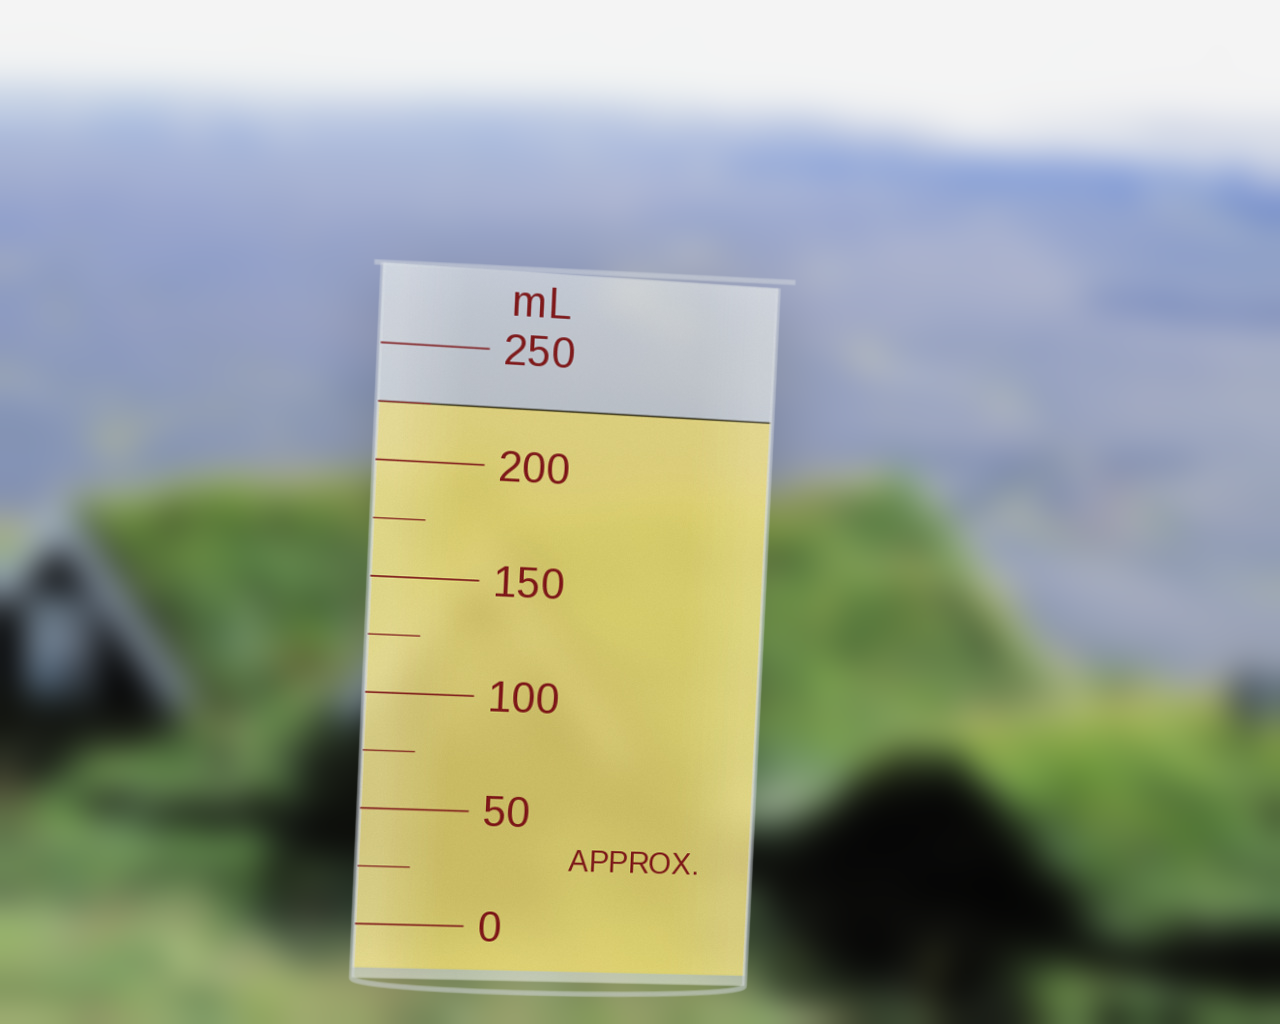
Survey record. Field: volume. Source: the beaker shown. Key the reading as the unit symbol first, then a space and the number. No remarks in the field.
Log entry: mL 225
